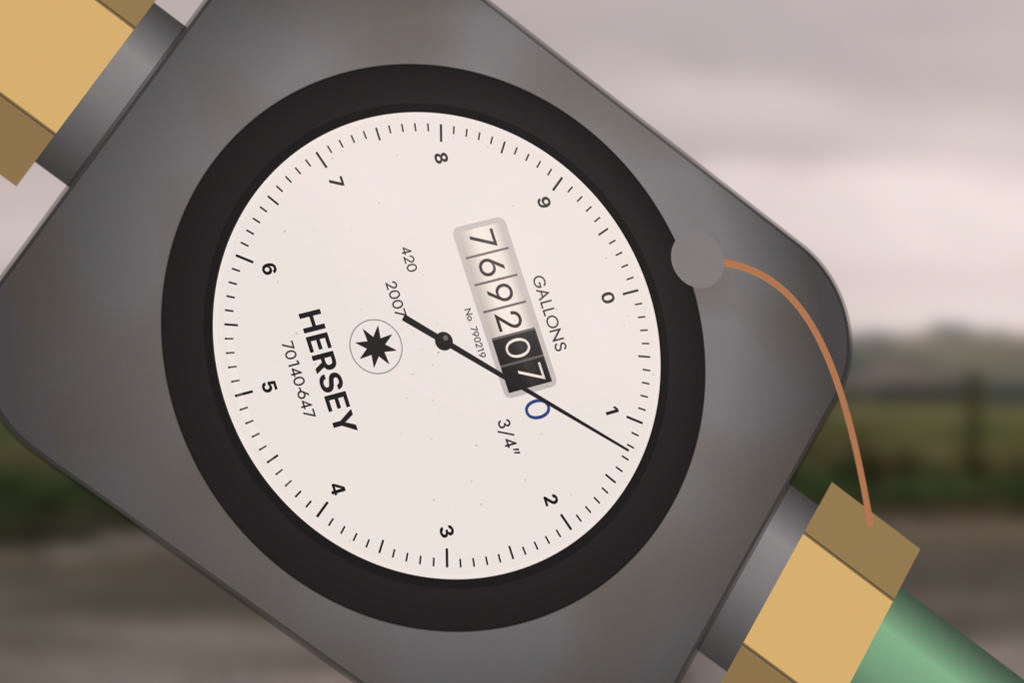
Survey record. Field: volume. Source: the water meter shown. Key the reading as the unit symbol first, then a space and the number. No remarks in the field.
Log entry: gal 7692071.2
